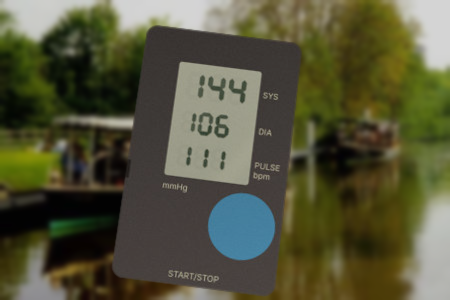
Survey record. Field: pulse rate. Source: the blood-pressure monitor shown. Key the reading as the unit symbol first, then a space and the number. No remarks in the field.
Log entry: bpm 111
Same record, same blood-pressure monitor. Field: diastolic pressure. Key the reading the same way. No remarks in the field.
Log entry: mmHg 106
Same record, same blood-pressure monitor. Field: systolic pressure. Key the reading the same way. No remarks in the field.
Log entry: mmHg 144
